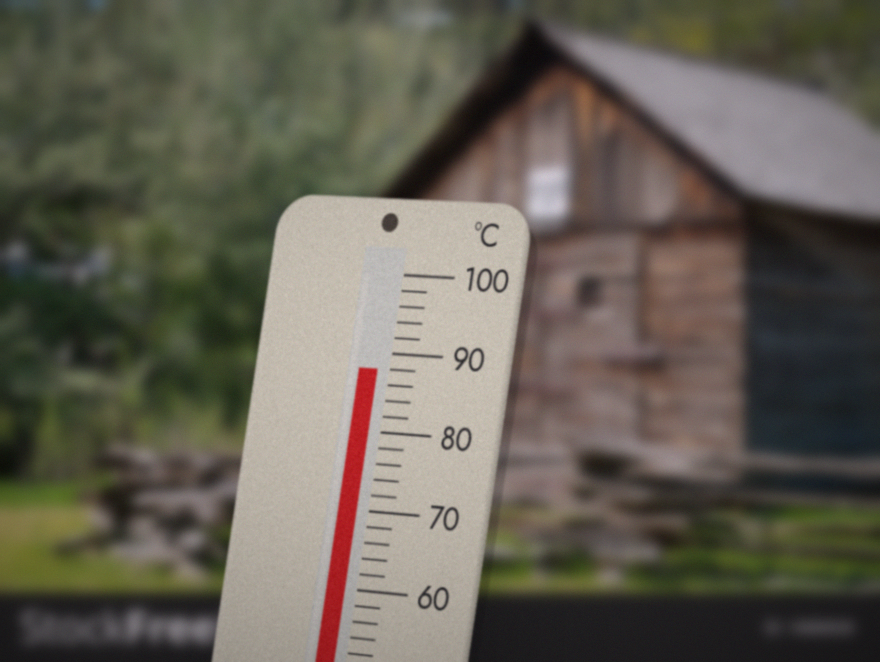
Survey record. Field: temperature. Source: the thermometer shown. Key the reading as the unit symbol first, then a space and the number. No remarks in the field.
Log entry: °C 88
